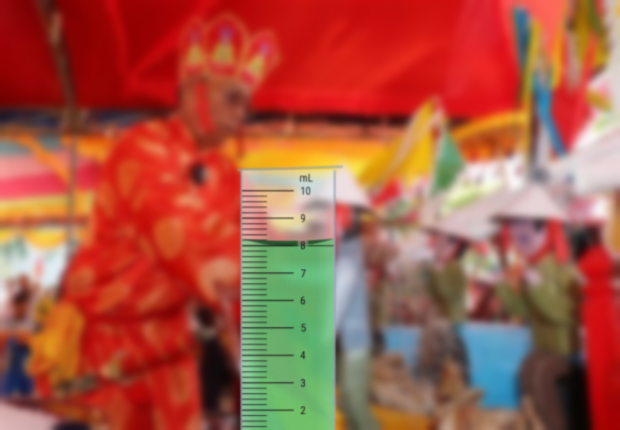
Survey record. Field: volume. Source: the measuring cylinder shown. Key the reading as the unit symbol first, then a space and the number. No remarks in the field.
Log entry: mL 8
